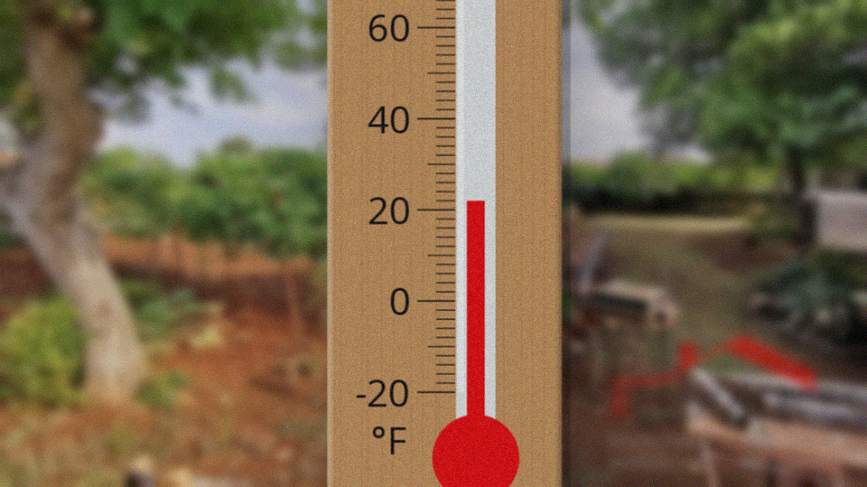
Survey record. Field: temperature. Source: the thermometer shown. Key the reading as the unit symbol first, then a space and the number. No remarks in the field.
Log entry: °F 22
